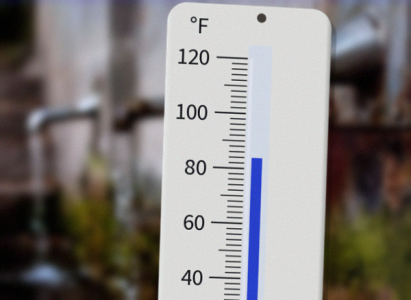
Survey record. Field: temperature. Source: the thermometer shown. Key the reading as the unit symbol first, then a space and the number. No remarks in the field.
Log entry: °F 84
